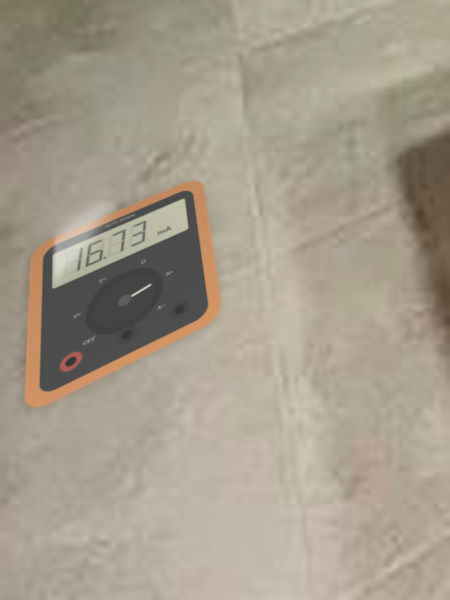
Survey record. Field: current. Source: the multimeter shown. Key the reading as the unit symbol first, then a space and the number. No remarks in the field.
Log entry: mA 16.73
